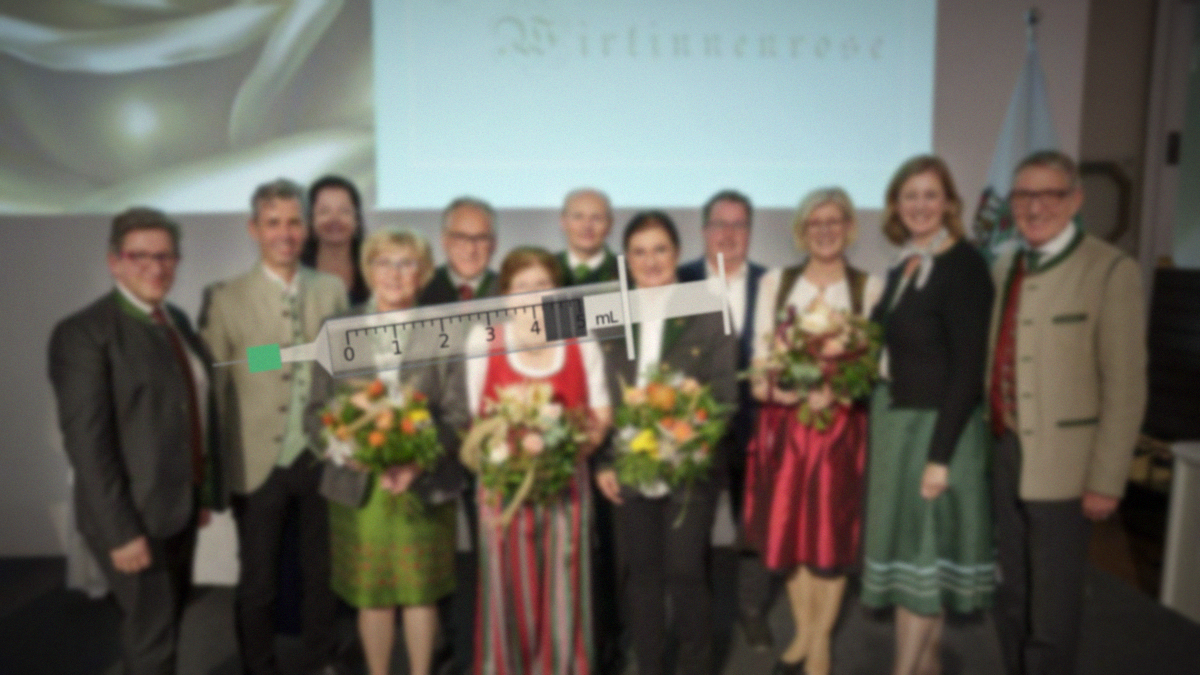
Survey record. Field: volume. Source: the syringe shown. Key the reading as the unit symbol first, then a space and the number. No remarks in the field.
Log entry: mL 4.2
